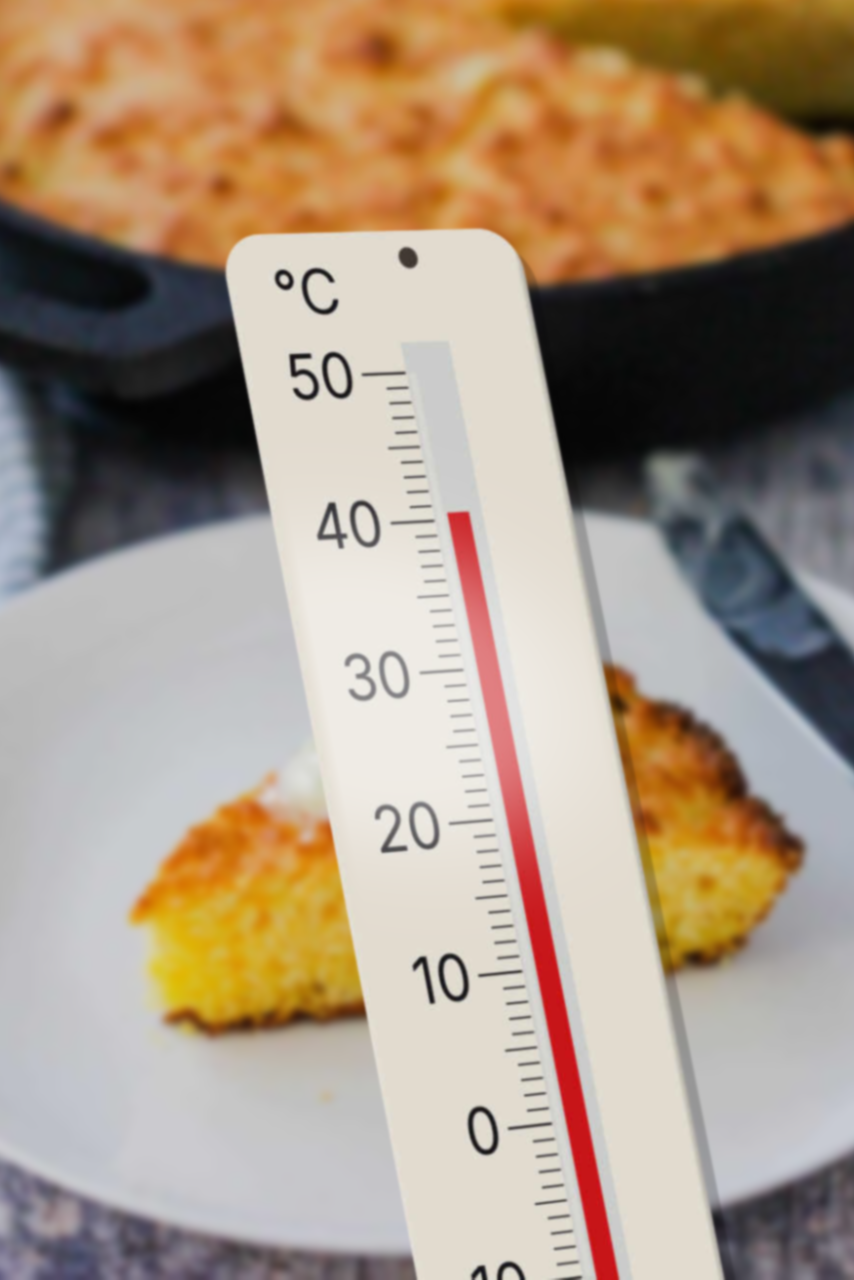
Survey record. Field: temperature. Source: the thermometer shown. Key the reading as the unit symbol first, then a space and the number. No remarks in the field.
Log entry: °C 40.5
